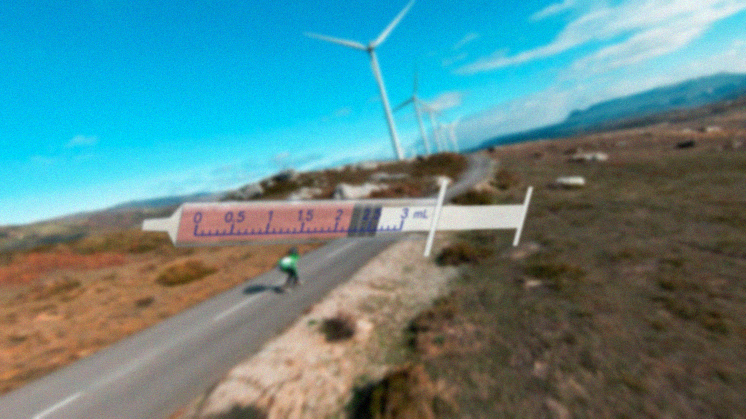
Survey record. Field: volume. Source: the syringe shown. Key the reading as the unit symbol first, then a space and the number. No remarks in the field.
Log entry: mL 2.2
